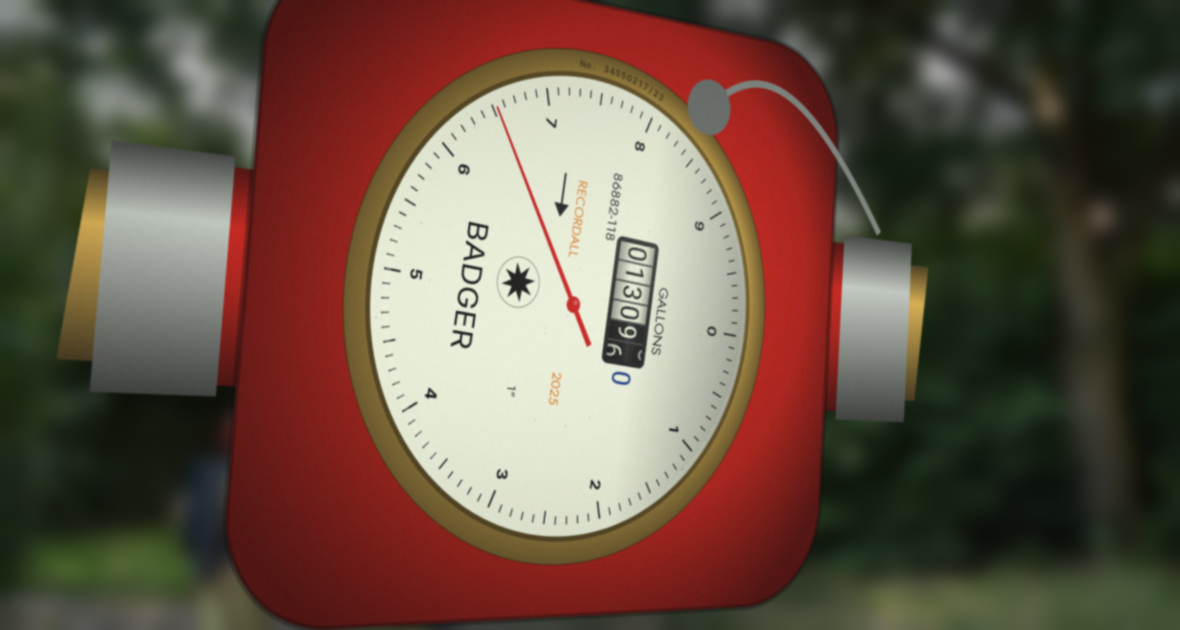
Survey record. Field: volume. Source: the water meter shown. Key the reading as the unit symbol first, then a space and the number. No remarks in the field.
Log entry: gal 130956.5
